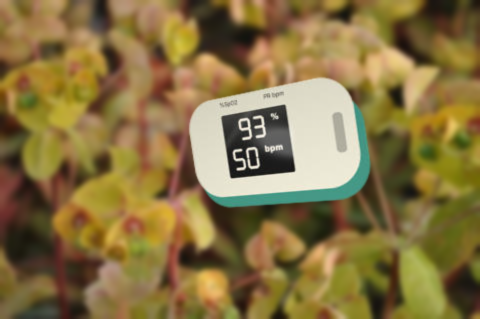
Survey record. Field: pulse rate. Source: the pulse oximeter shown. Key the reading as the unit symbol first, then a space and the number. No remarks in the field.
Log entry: bpm 50
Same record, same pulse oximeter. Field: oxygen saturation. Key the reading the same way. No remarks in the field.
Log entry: % 93
